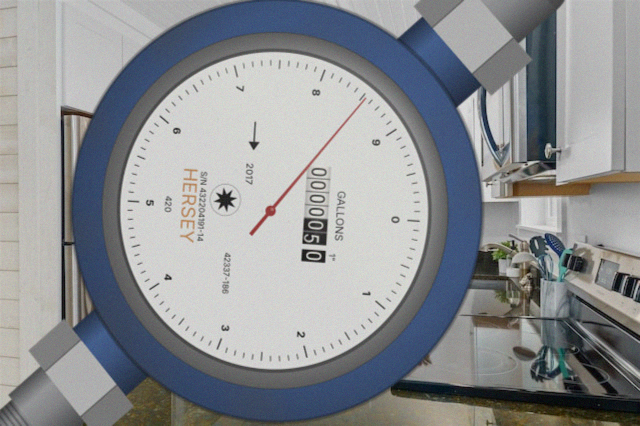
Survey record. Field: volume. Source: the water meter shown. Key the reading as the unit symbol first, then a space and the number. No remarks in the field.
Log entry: gal 48.5
